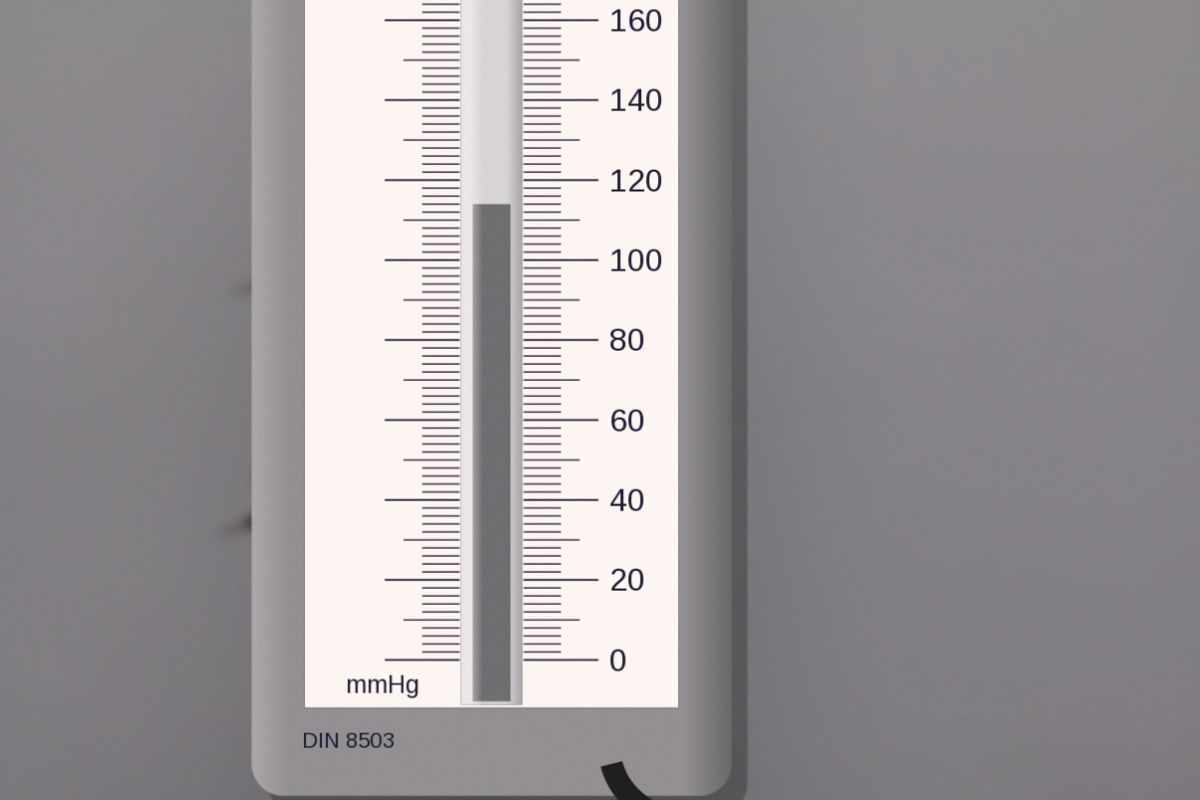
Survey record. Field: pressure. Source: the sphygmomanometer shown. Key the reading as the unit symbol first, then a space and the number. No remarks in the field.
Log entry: mmHg 114
